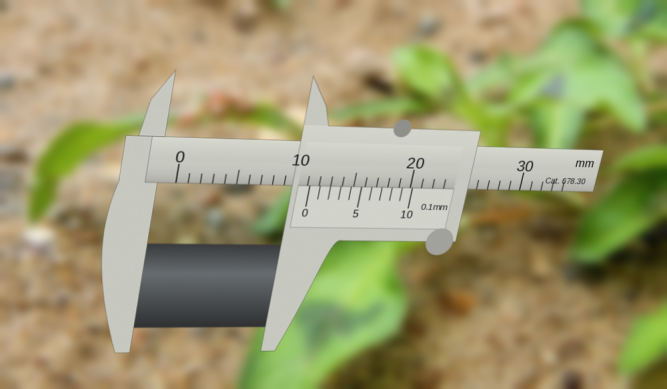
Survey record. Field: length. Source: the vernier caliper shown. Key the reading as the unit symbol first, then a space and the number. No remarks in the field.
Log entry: mm 11.2
